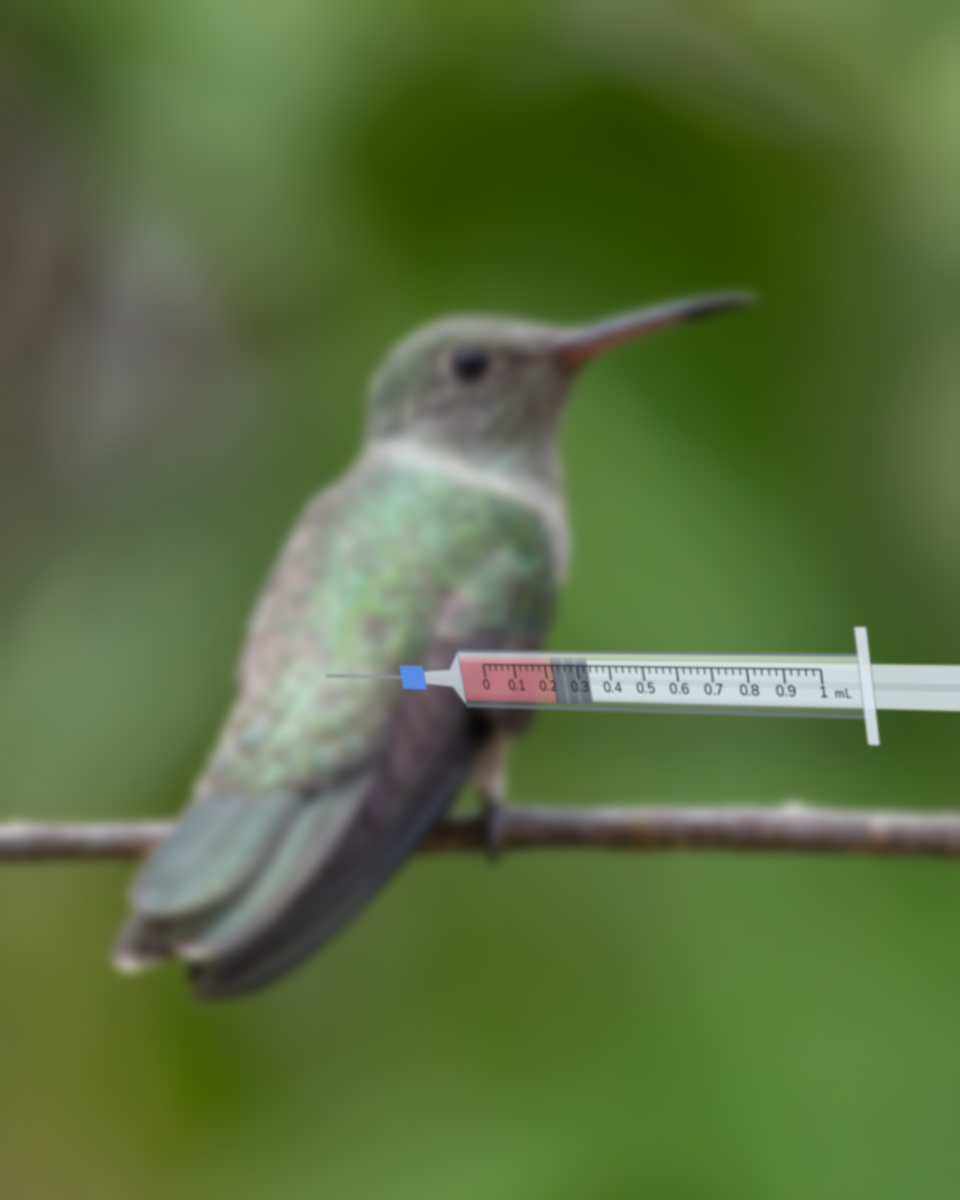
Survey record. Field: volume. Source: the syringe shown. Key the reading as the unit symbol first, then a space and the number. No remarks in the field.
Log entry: mL 0.22
